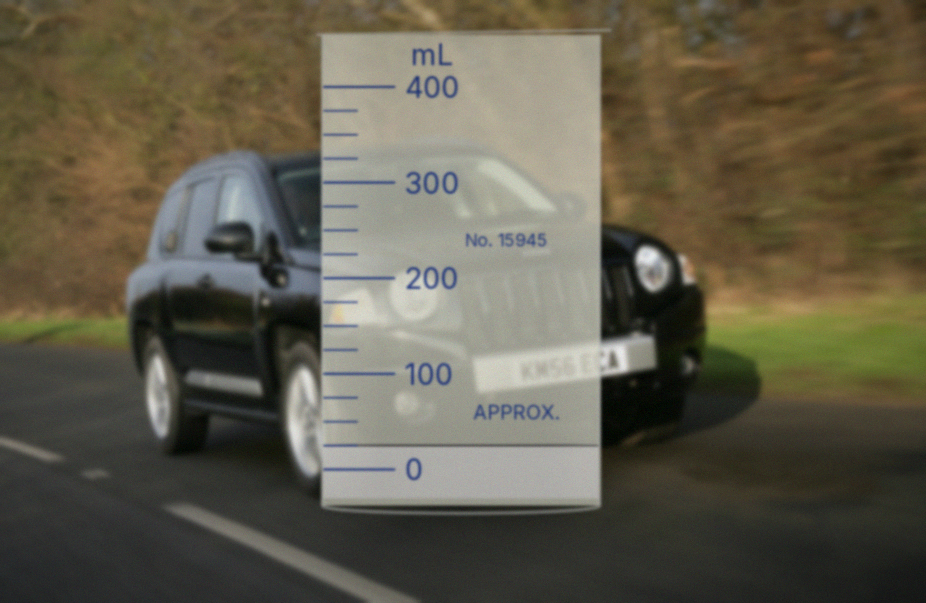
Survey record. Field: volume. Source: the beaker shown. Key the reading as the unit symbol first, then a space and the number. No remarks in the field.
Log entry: mL 25
